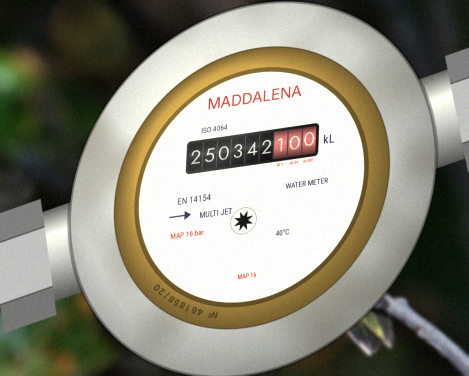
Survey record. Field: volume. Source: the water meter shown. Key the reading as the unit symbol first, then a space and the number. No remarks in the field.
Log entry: kL 250342.100
